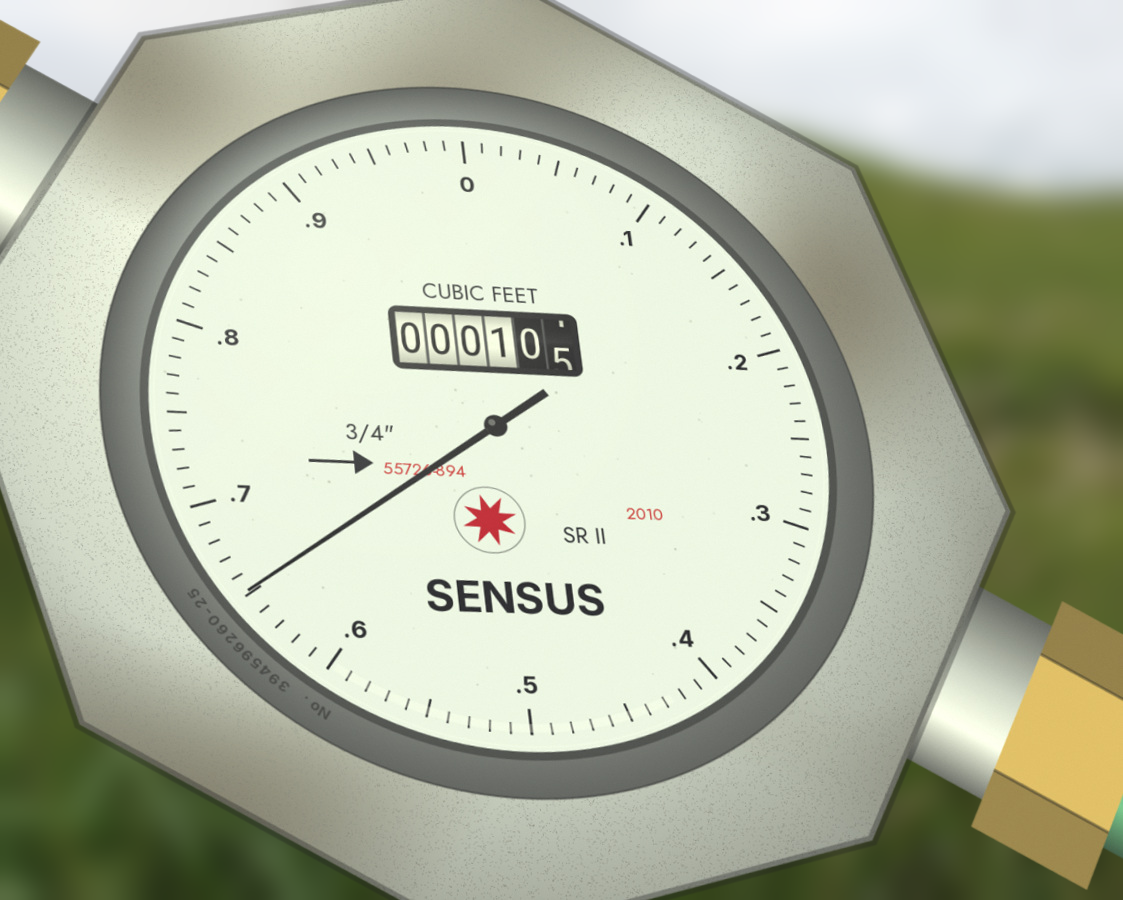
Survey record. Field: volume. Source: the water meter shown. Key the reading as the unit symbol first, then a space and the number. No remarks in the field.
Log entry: ft³ 104.65
